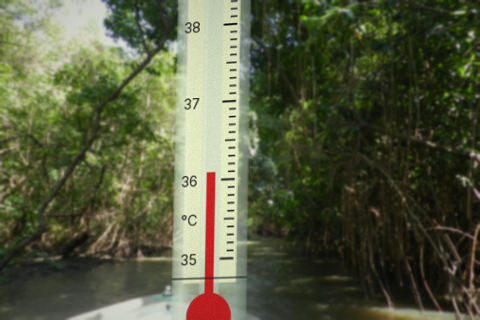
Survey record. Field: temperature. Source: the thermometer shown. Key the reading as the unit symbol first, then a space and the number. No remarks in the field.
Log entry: °C 36.1
